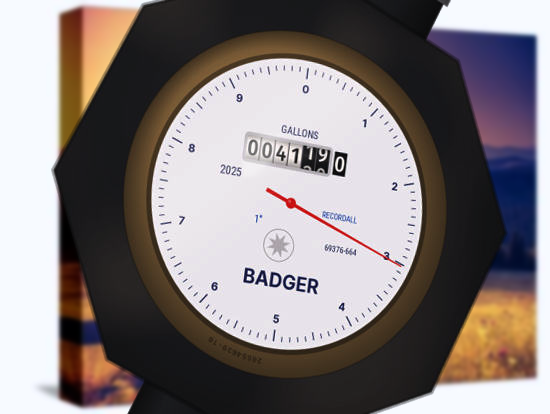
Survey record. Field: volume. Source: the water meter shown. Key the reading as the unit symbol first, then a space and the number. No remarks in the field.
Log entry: gal 41193.0
